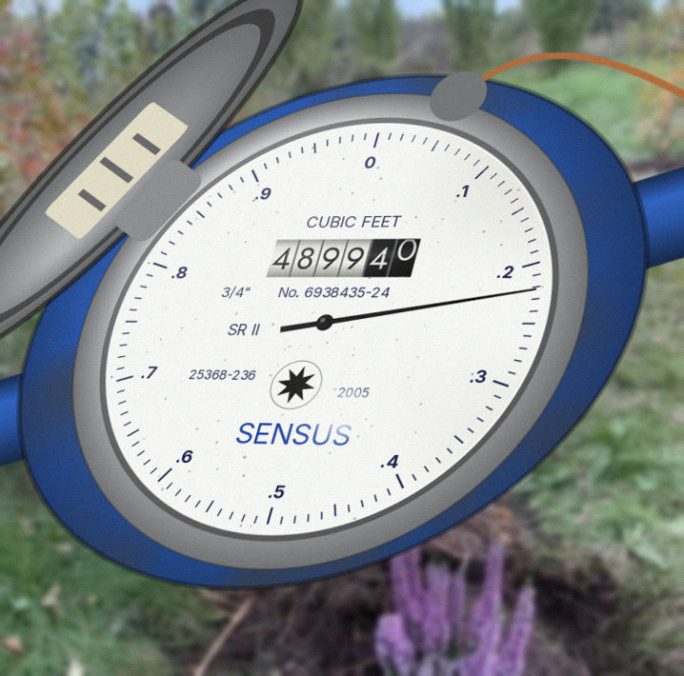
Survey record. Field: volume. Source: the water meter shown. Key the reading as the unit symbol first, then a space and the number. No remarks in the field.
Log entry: ft³ 489940.22
